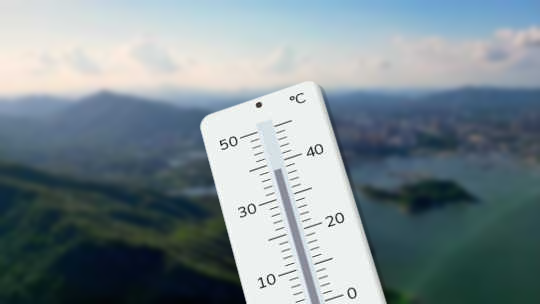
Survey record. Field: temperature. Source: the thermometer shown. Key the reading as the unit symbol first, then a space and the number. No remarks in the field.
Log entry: °C 38
